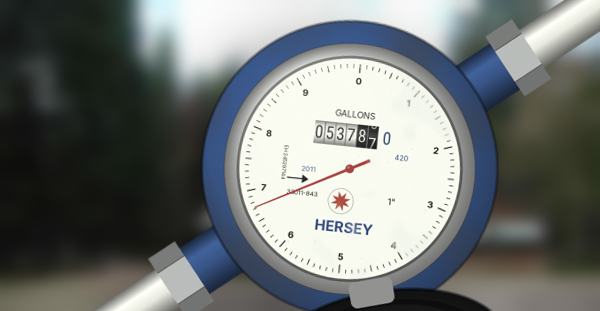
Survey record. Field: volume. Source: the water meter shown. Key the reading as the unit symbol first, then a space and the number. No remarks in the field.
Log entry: gal 537866.7
